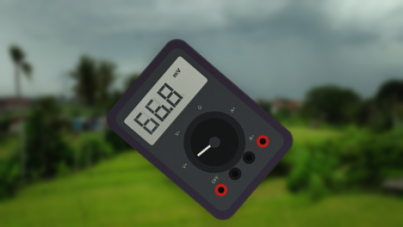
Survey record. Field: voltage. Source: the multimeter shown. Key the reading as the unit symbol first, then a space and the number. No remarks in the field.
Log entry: mV 66.8
